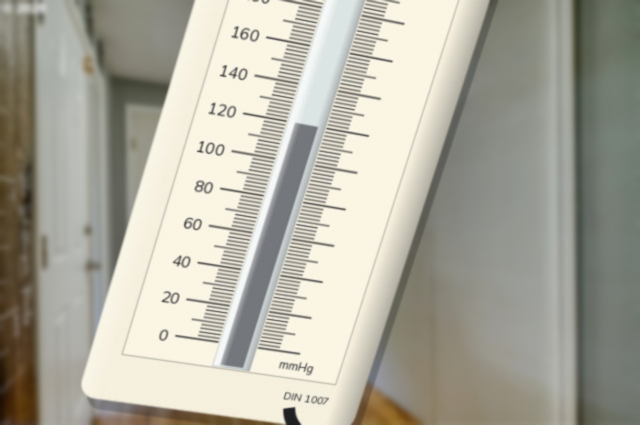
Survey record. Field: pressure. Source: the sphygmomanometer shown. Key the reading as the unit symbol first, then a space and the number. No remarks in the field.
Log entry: mmHg 120
